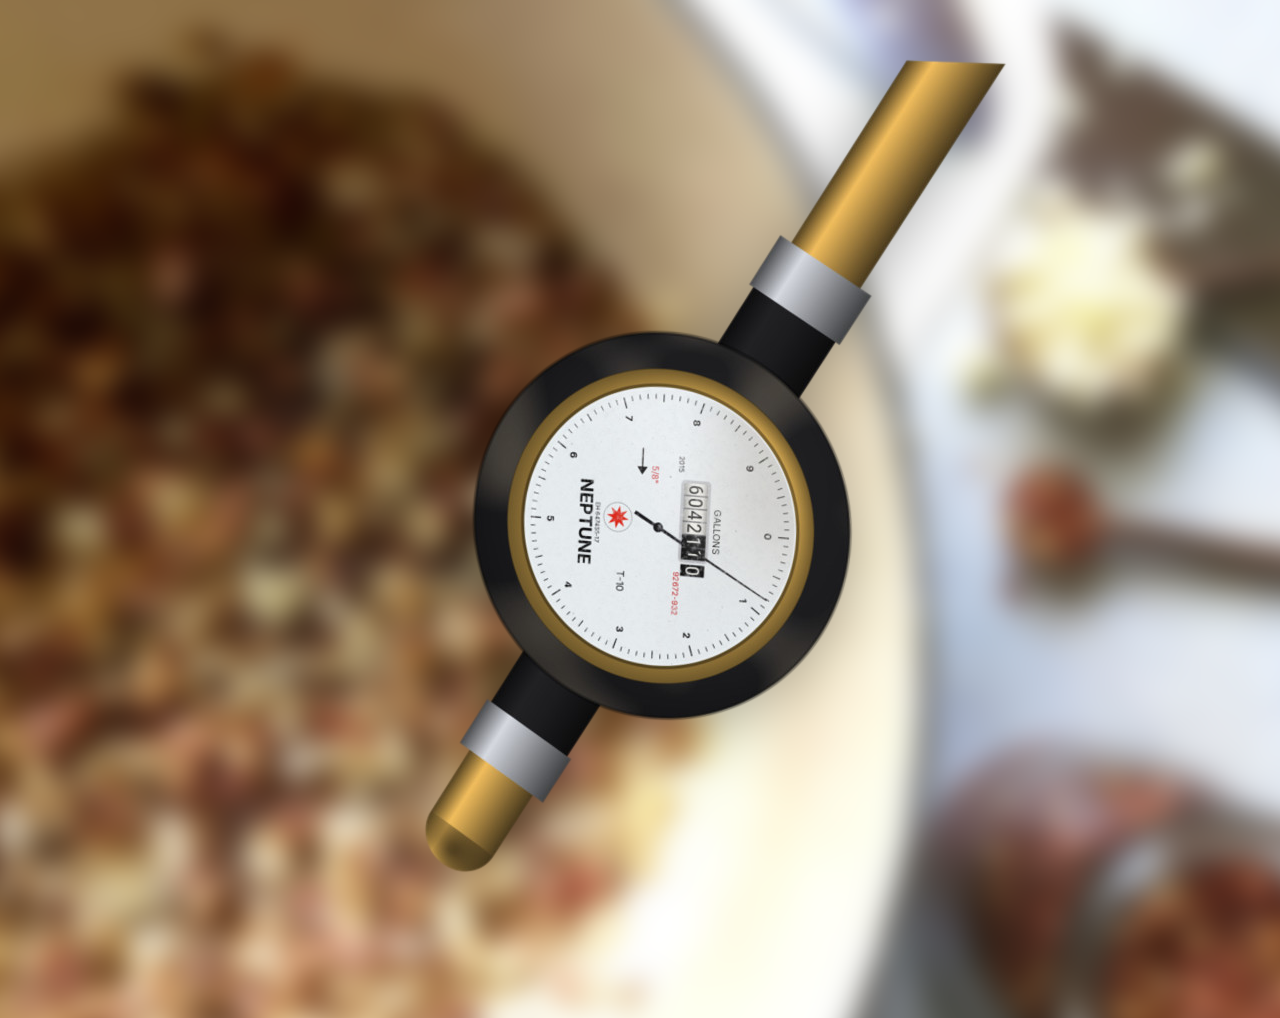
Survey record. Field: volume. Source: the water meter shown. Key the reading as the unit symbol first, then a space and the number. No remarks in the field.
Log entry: gal 6042110.8
